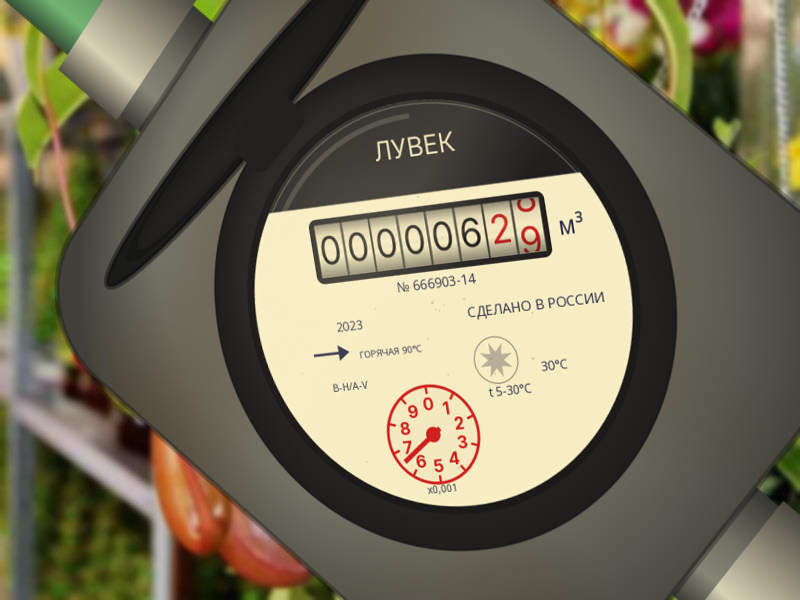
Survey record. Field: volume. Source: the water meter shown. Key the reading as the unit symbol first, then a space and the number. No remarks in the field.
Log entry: m³ 6.286
